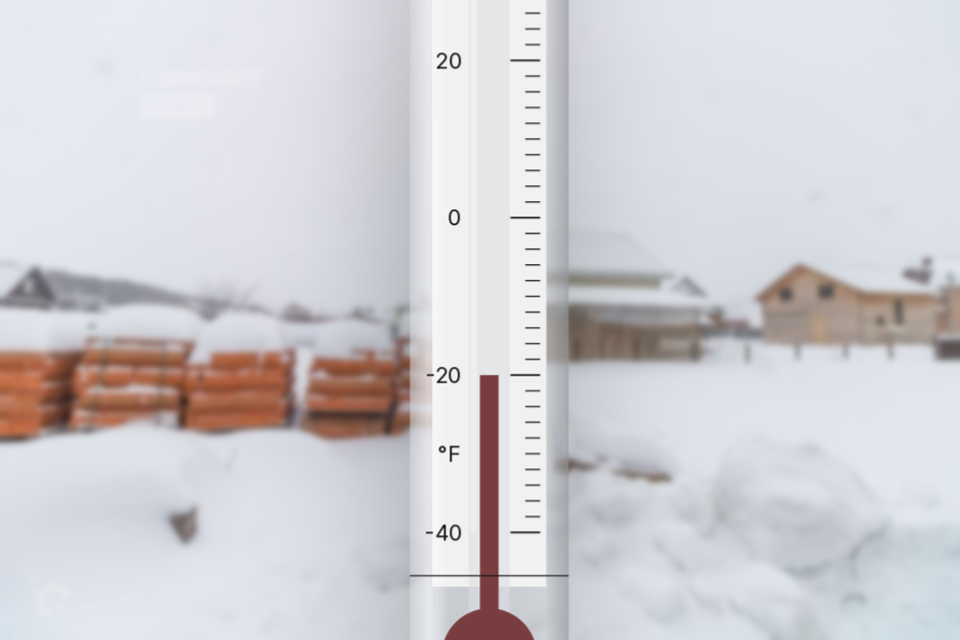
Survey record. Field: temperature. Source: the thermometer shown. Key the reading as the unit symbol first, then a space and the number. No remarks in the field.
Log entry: °F -20
